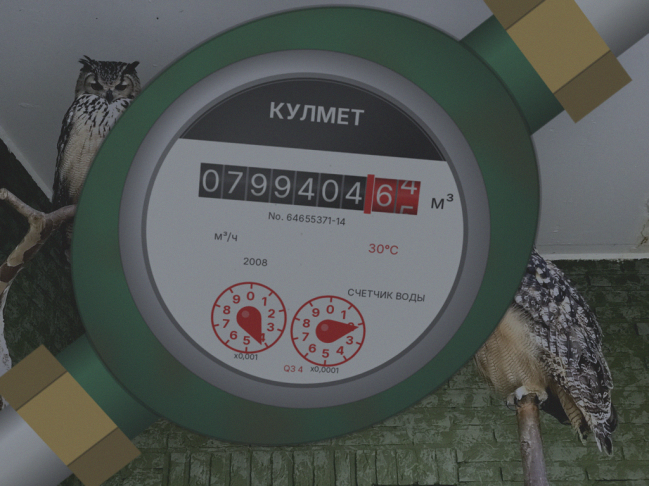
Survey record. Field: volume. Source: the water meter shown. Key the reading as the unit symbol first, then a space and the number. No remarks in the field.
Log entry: m³ 799404.6442
